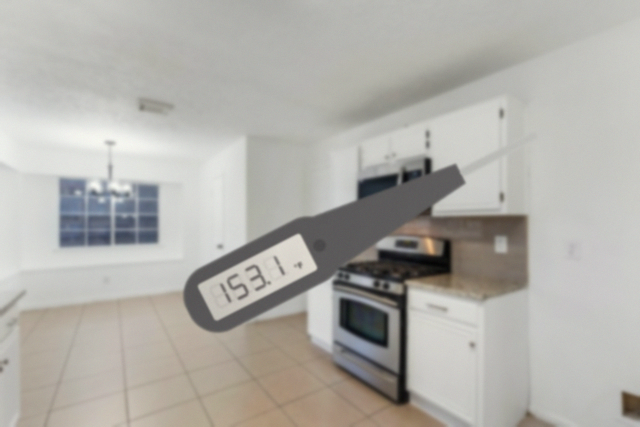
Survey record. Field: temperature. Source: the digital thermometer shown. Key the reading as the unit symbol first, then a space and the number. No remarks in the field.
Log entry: °F 153.1
